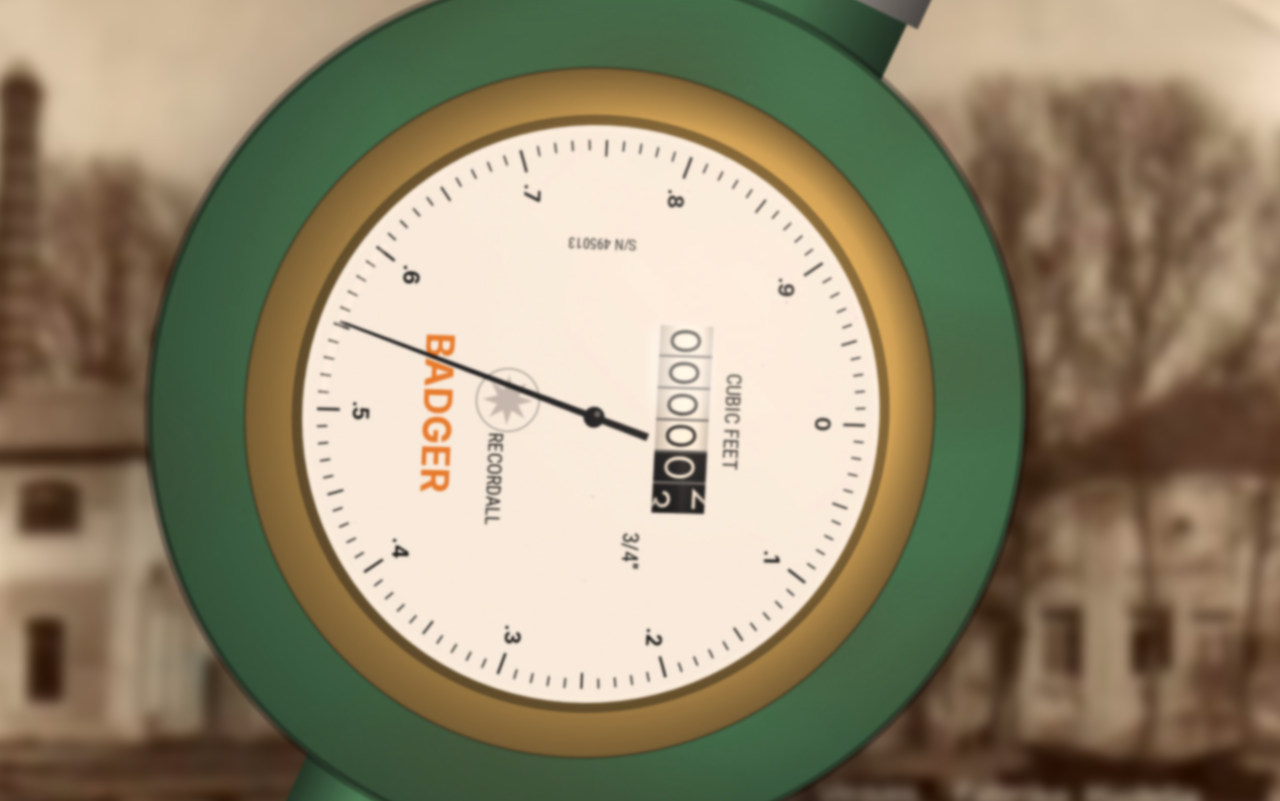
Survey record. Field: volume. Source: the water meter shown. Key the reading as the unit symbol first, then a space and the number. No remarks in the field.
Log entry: ft³ 2.55
